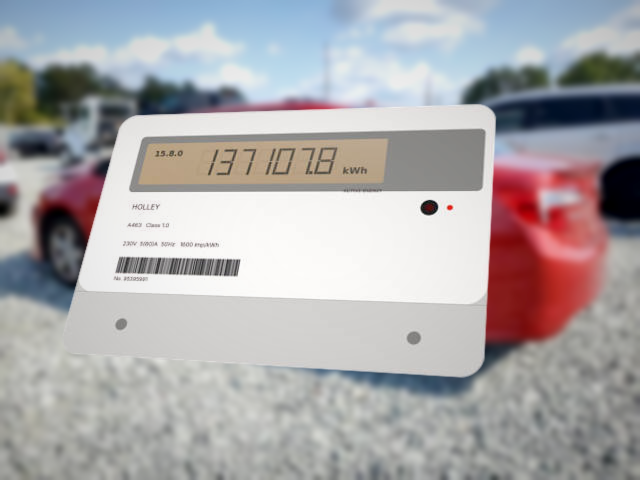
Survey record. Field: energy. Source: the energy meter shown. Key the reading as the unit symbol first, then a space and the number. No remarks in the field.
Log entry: kWh 137107.8
